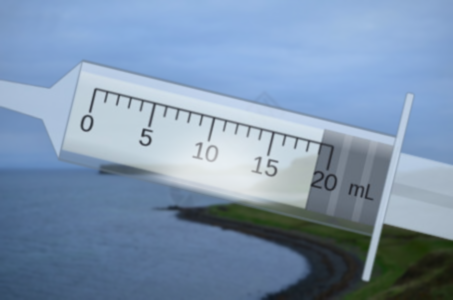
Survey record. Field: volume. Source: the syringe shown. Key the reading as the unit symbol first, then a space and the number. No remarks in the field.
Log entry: mL 19
